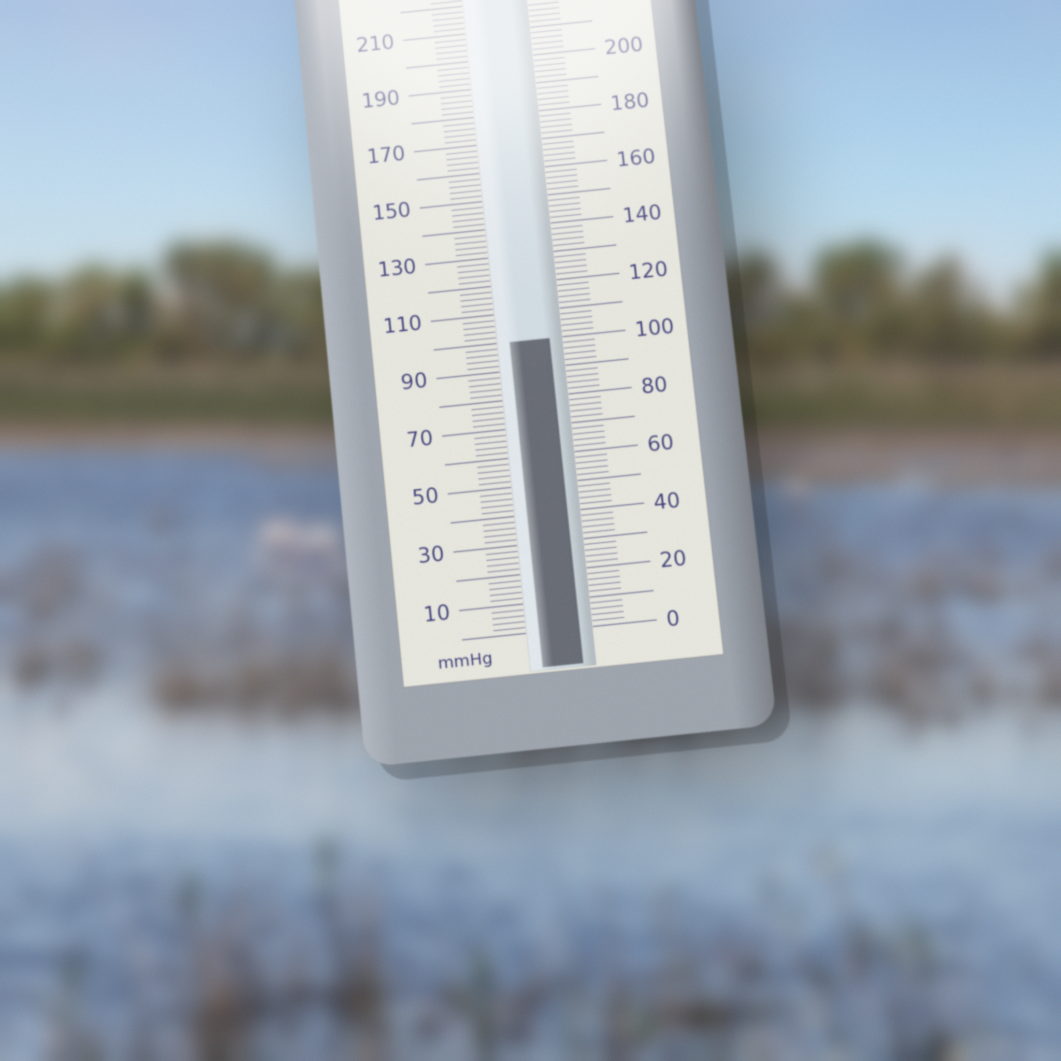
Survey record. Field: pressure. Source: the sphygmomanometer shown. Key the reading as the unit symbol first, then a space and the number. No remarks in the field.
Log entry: mmHg 100
